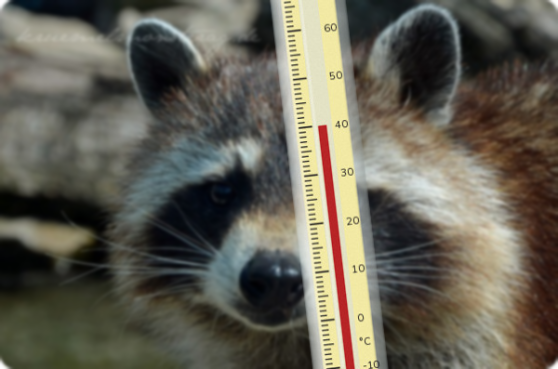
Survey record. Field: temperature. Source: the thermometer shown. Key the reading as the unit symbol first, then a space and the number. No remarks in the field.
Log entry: °C 40
